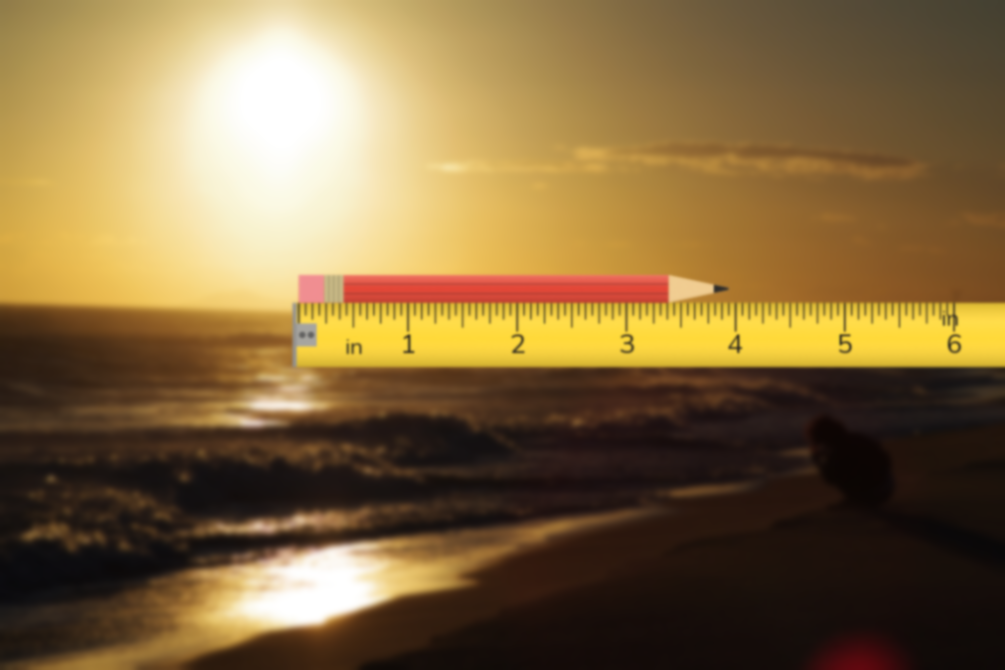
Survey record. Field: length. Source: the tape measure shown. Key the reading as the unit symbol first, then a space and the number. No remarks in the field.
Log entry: in 3.9375
